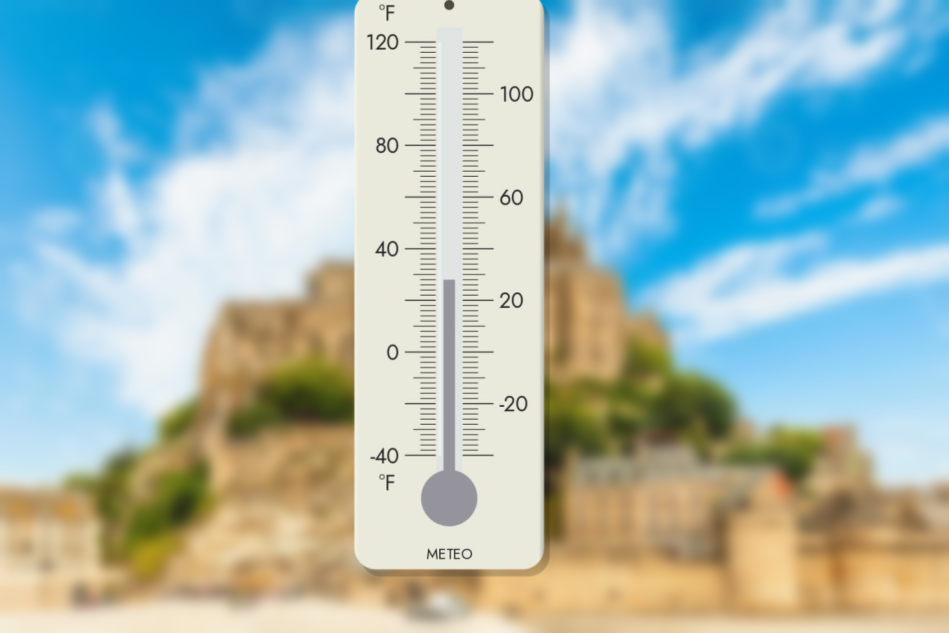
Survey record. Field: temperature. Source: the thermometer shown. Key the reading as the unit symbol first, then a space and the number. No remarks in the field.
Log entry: °F 28
